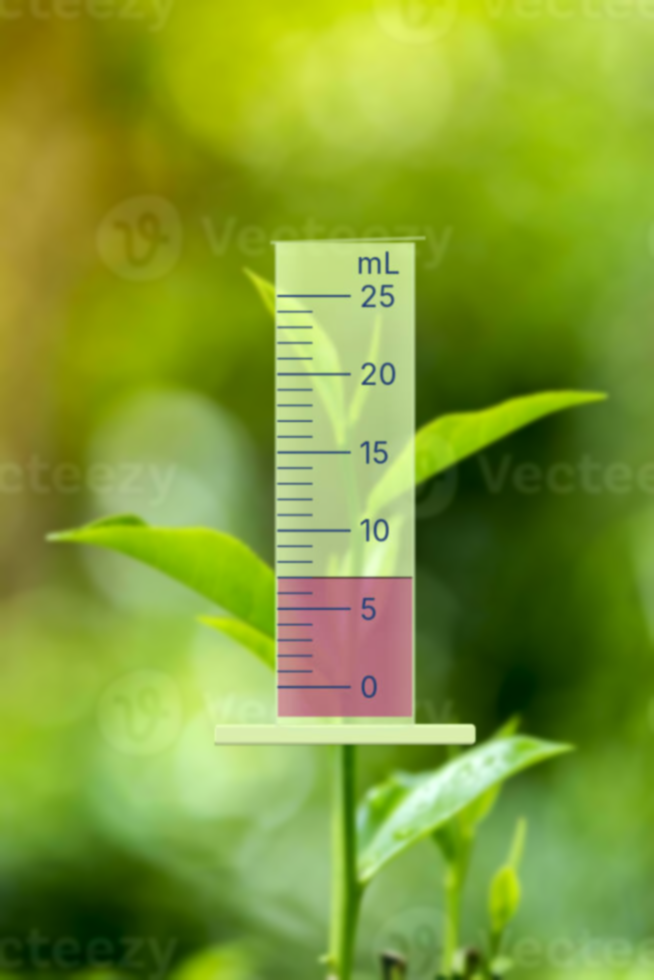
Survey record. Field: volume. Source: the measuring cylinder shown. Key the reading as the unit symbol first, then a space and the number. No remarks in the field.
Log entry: mL 7
